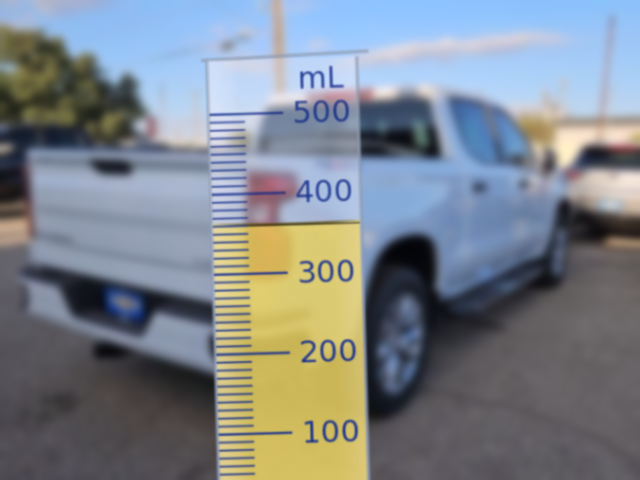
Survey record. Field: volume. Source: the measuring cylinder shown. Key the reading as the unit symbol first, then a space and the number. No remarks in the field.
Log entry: mL 360
